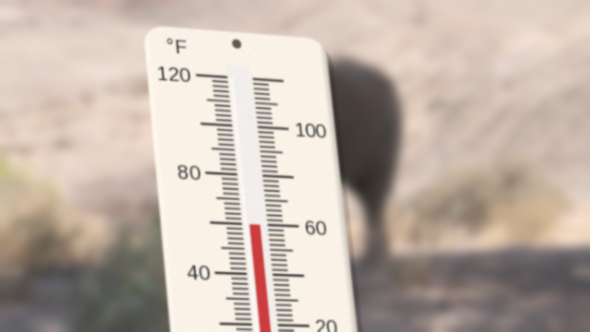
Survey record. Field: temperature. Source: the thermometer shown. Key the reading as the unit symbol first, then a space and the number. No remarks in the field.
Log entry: °F 60
